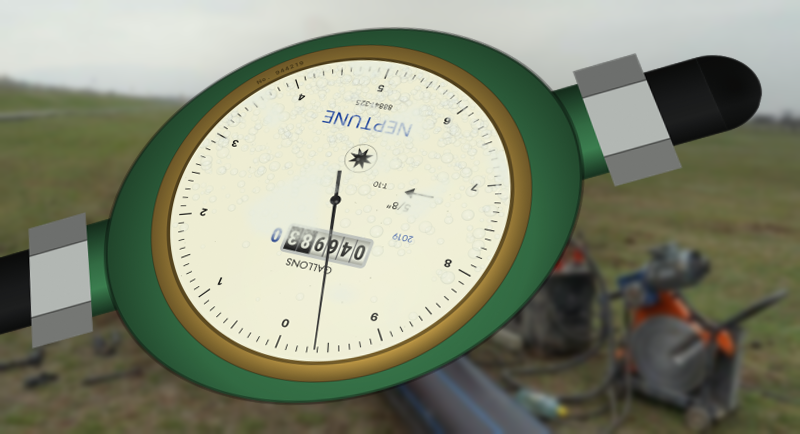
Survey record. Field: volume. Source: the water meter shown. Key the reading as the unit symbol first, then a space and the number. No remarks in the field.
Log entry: gal 469829.6
